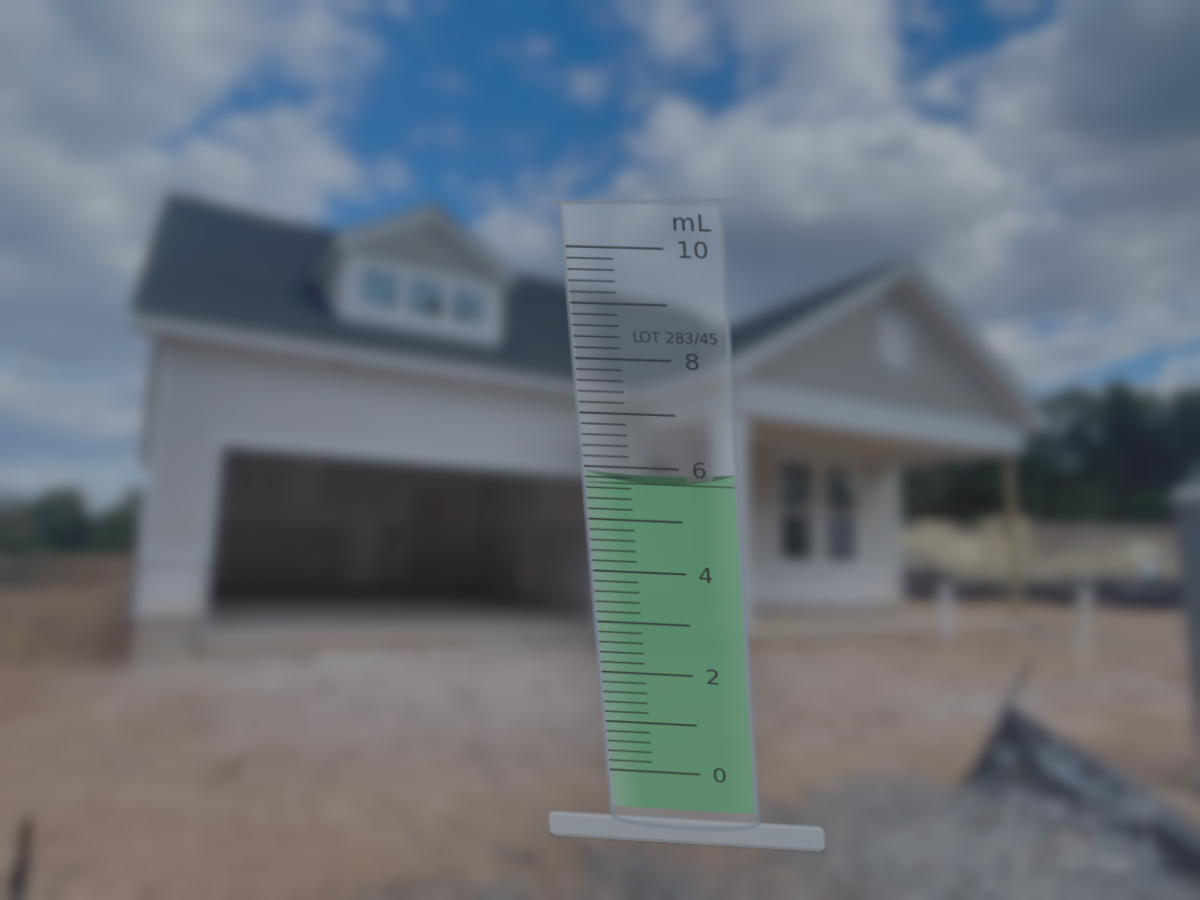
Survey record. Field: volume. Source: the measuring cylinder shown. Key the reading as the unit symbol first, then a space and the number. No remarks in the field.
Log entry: mL 5.7
